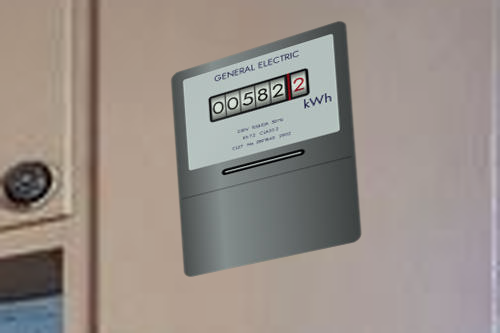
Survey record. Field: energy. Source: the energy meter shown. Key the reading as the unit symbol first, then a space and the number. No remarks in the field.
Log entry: kWh 582.2
